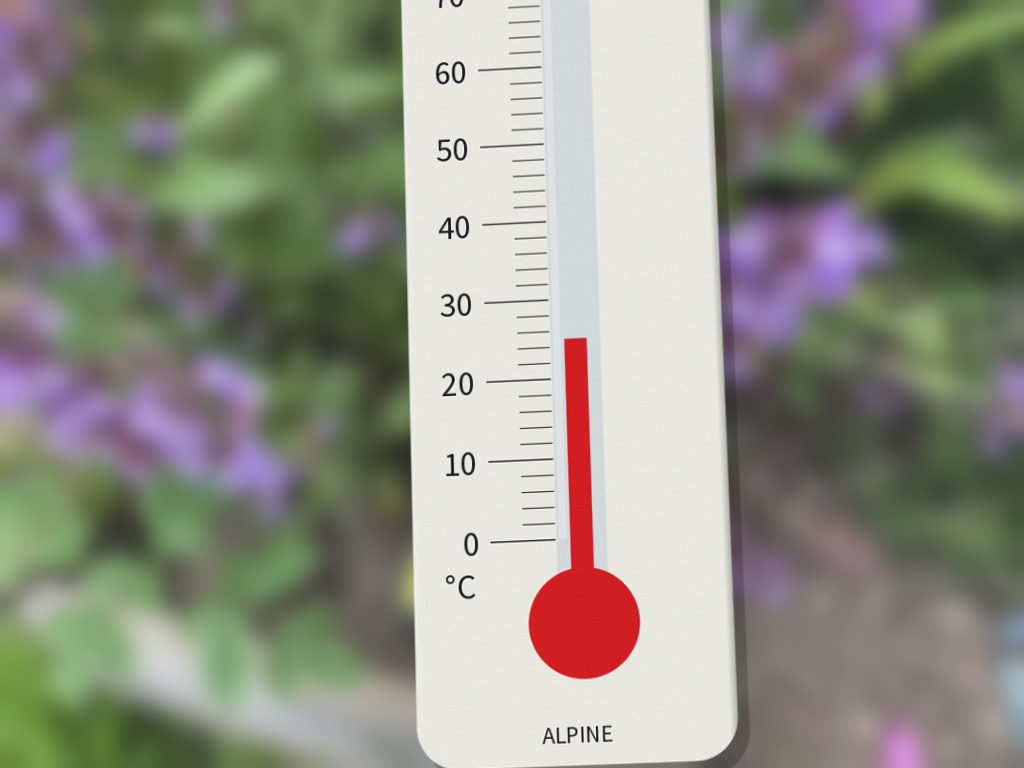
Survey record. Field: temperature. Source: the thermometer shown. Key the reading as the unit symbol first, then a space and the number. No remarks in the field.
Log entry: °C 25
